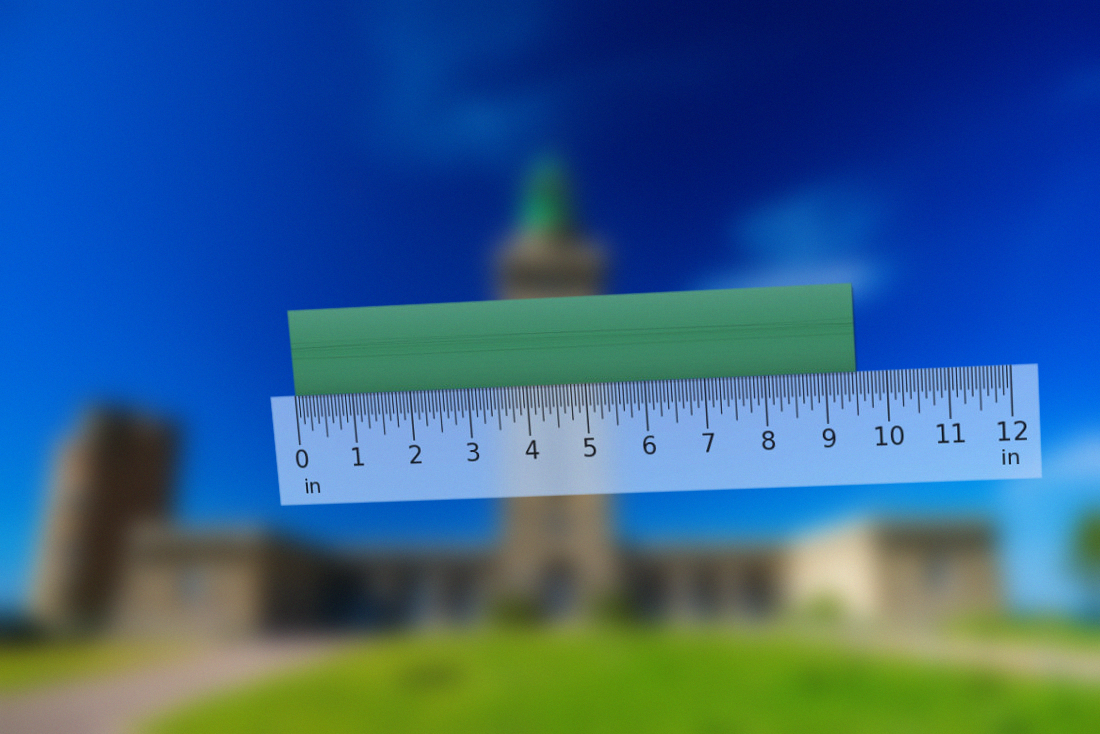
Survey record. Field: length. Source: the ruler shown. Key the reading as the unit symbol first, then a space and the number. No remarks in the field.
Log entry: in 9.5
